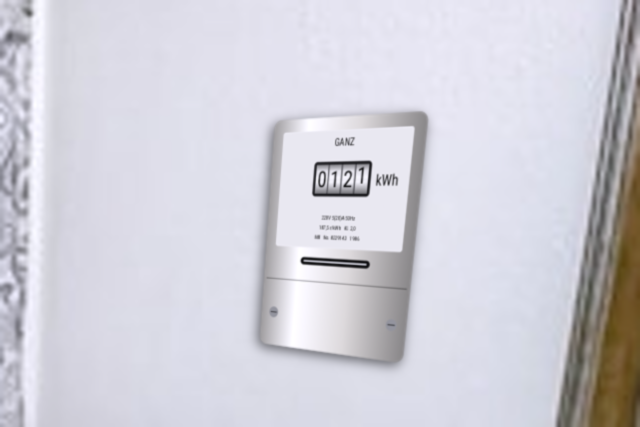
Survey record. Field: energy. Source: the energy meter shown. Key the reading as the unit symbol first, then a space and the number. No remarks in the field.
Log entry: kWh 121
